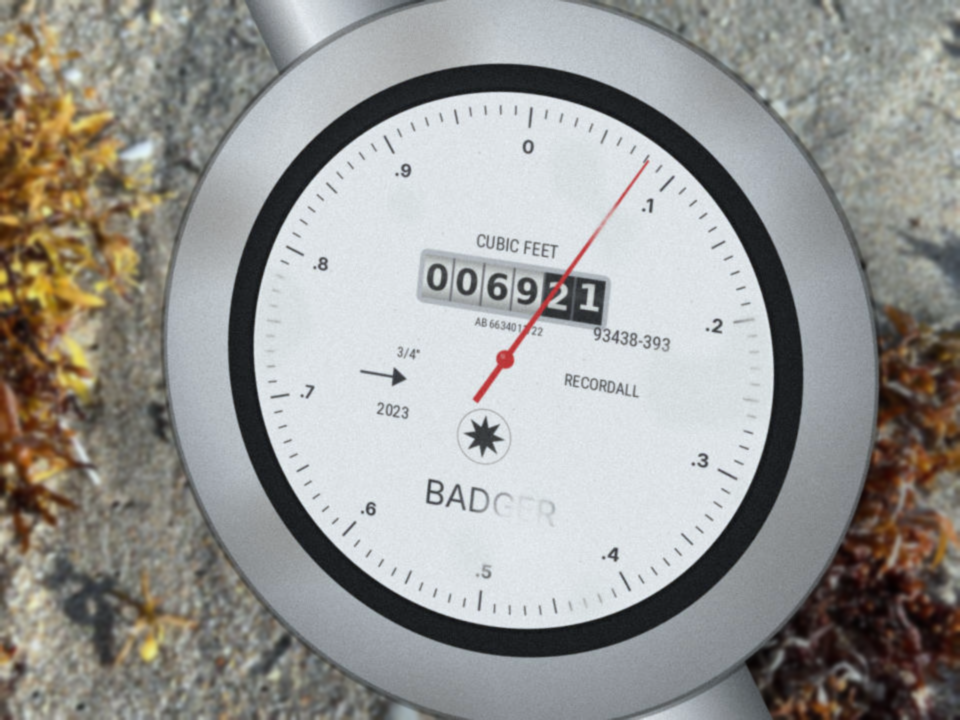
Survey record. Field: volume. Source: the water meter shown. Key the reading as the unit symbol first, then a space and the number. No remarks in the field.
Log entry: ft³ 6921.08
